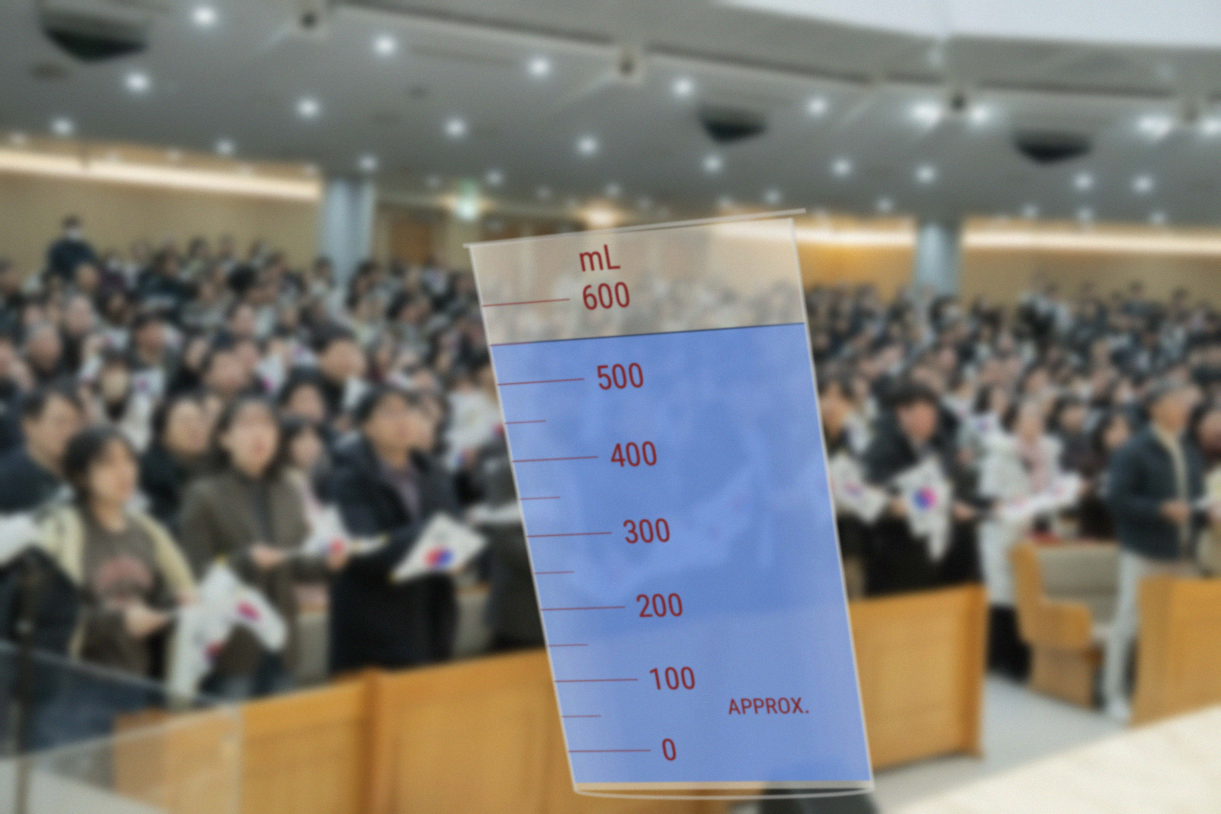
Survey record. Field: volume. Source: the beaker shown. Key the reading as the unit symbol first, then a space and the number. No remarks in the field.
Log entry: mL 550
